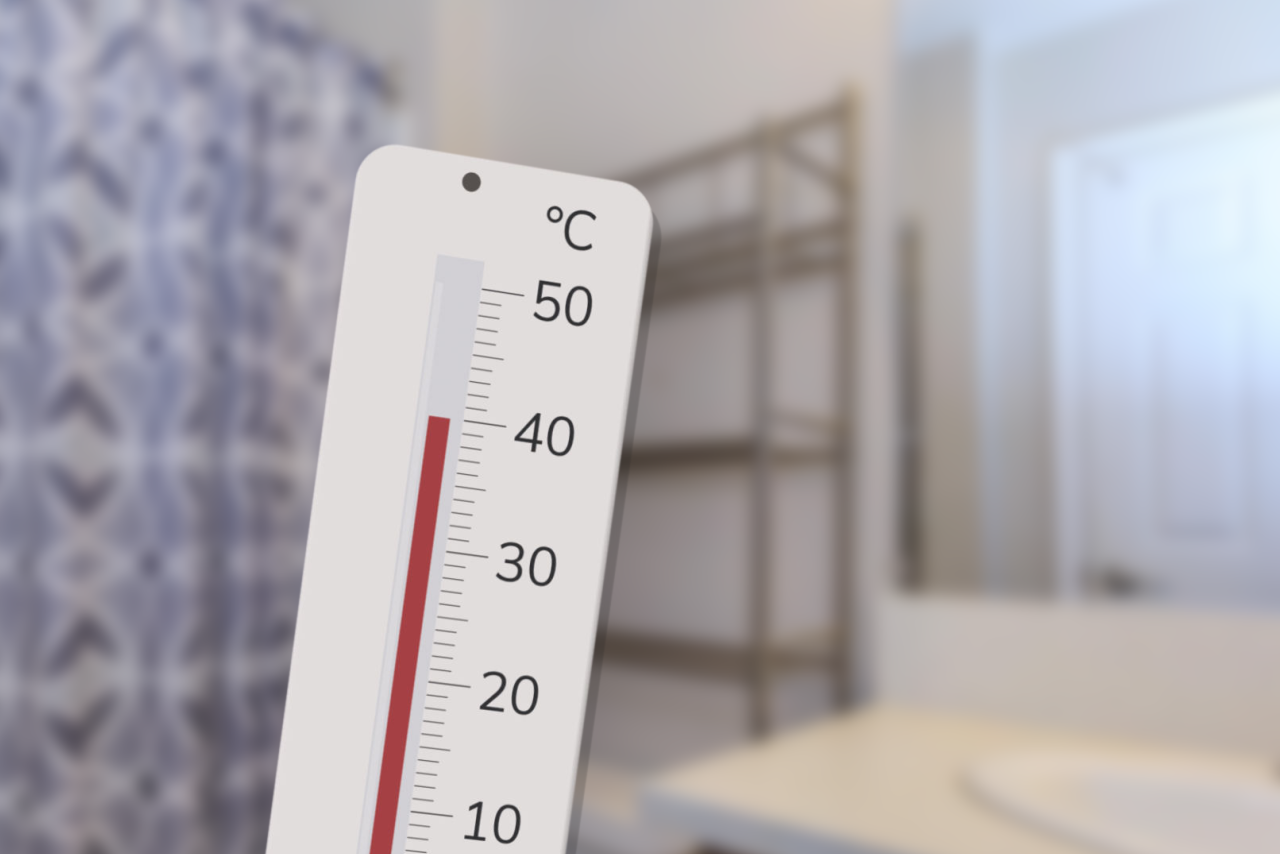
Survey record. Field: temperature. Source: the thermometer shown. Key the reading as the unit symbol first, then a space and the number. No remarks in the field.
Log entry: °C 40
